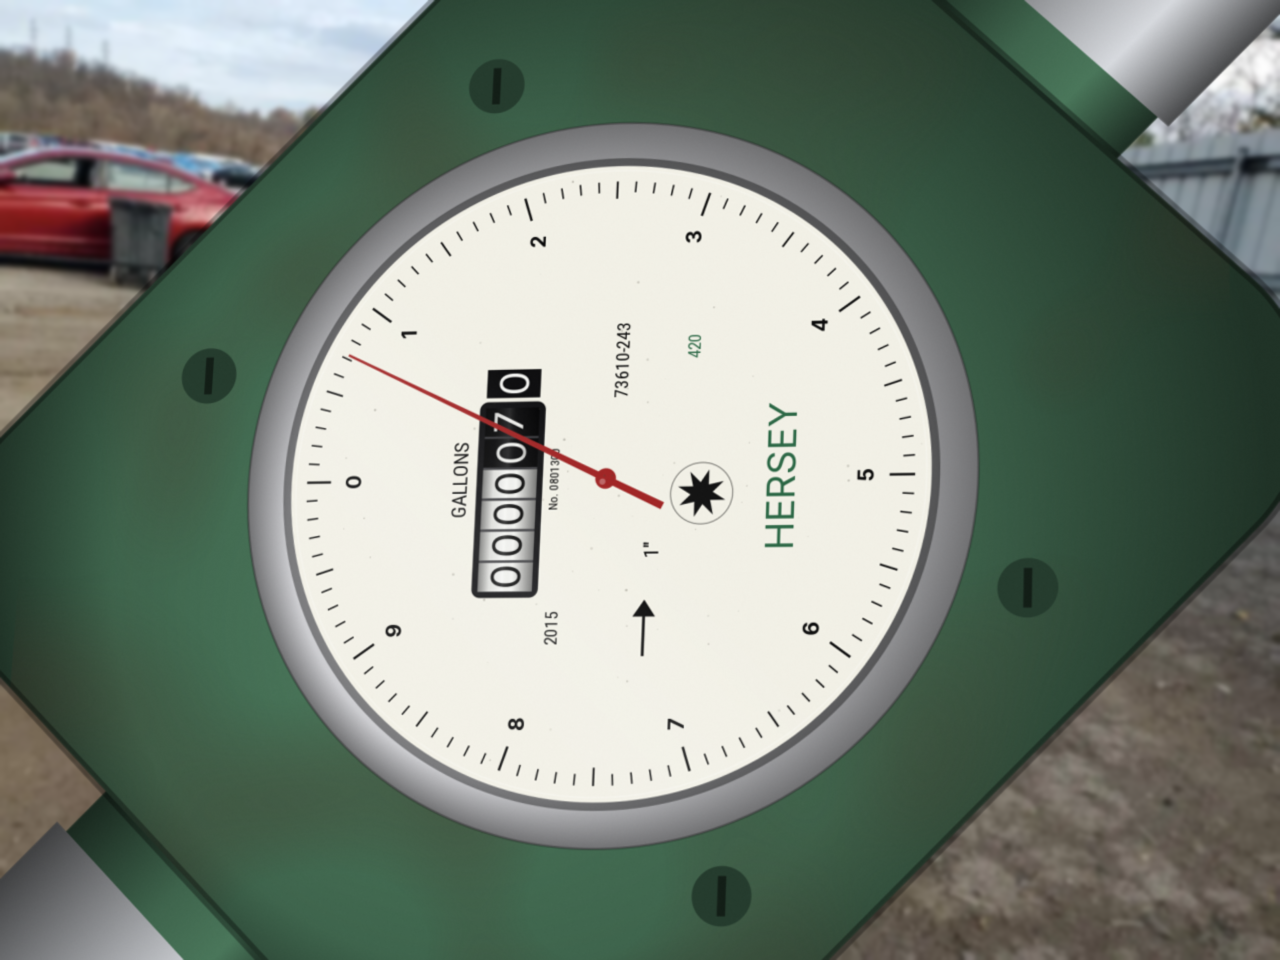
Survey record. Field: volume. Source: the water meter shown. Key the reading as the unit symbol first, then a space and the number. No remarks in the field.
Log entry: gal 70.7
